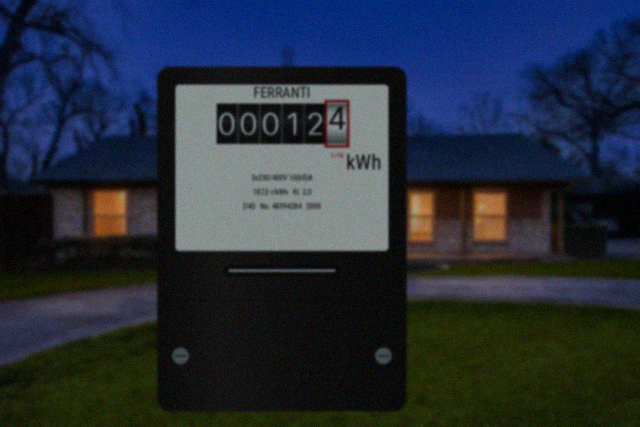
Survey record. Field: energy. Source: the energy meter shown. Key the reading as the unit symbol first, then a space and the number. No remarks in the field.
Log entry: kWh 12.4
